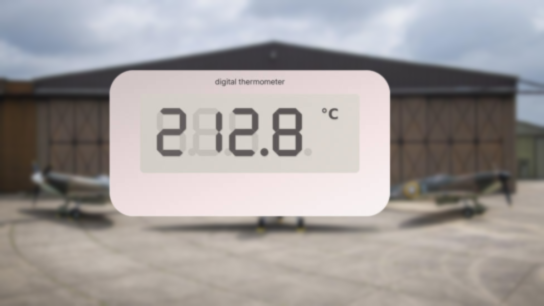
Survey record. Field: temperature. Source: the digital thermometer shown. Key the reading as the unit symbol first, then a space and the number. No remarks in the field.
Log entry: °C 212.8
